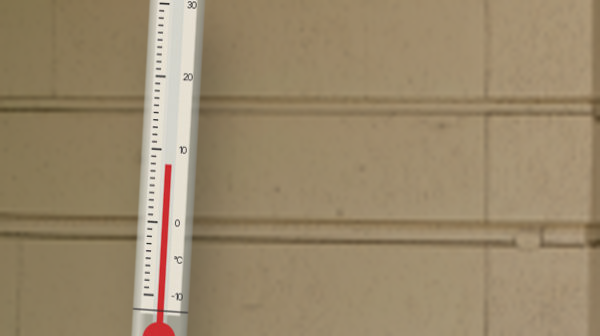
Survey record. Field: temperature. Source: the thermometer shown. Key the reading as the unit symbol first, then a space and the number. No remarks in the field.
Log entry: °C 8
